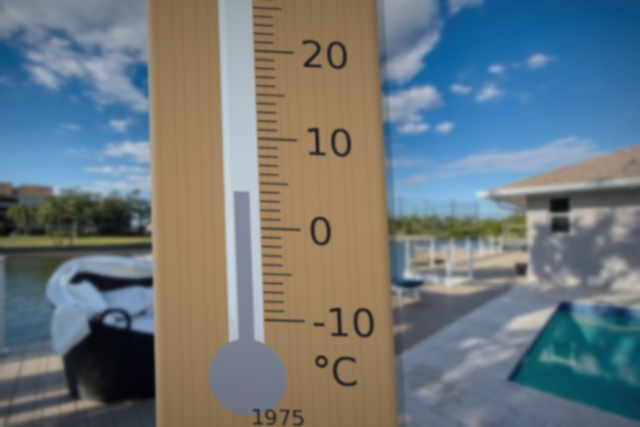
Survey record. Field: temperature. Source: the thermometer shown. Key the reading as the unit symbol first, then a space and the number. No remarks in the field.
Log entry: °C 4
